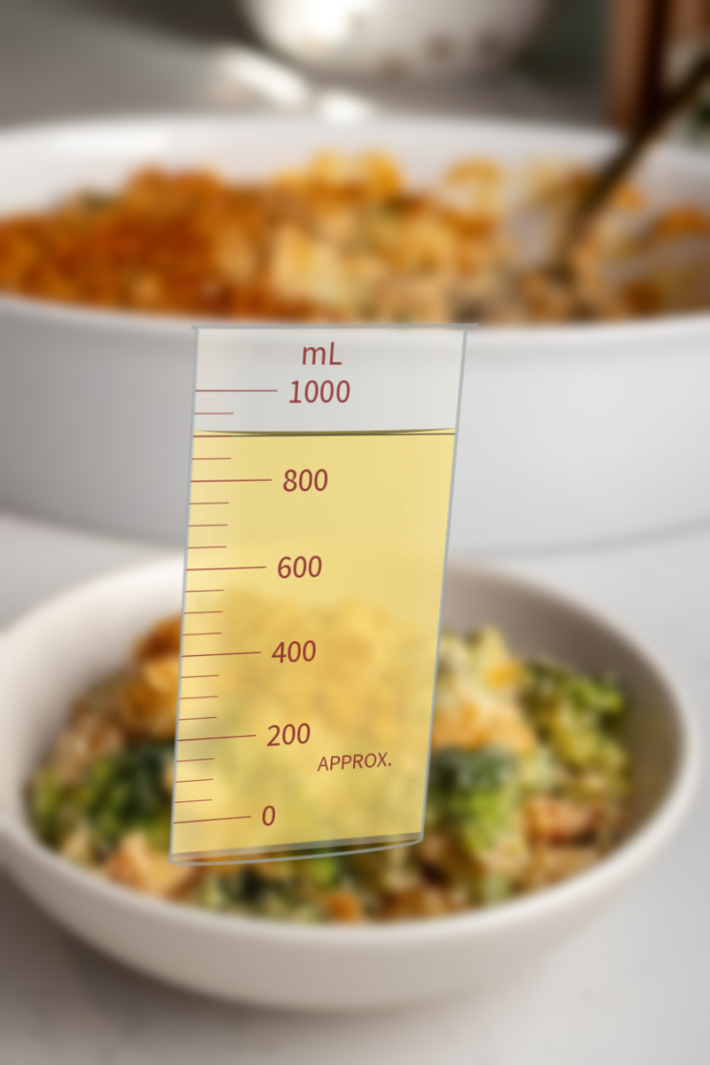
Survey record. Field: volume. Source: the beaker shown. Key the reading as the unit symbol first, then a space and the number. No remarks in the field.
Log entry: mL 900
